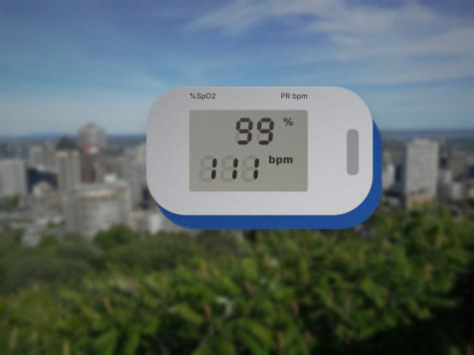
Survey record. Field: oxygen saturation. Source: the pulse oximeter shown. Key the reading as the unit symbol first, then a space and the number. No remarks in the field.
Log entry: % 99
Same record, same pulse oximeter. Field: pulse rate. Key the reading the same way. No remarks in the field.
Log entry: bpm 111
